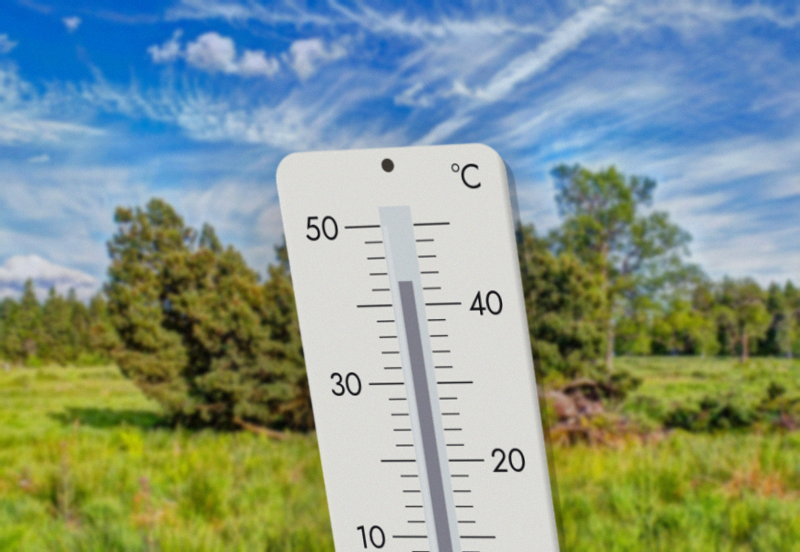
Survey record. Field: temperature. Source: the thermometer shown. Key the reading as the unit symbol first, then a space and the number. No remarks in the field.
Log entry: °C 43
